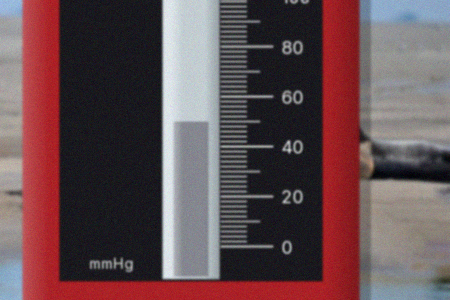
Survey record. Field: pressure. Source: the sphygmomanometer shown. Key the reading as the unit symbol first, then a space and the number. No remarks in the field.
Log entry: mmHg 50
